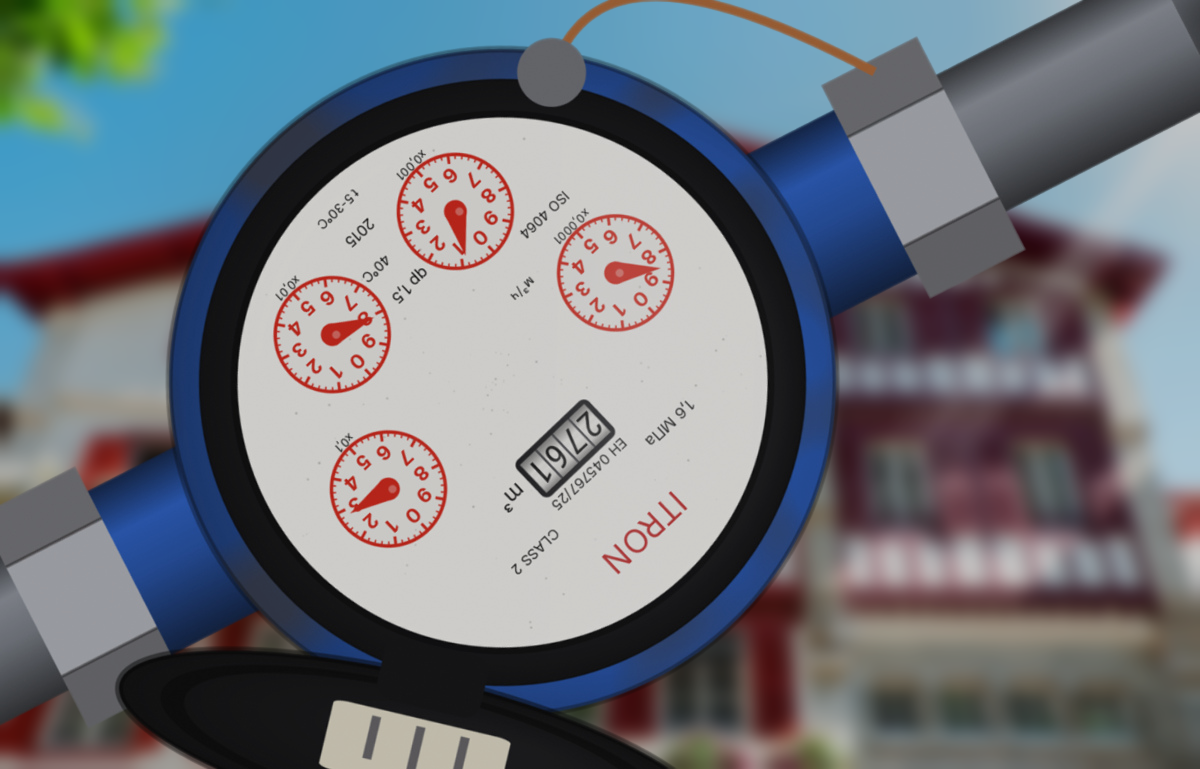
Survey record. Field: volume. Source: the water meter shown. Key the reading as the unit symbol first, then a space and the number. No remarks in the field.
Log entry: m³ 2761.2808
